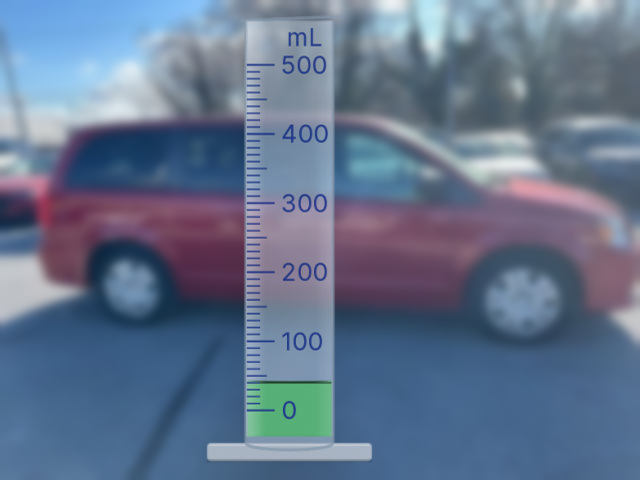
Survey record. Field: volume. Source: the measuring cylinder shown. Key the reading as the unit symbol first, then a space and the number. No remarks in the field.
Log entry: mL 40
